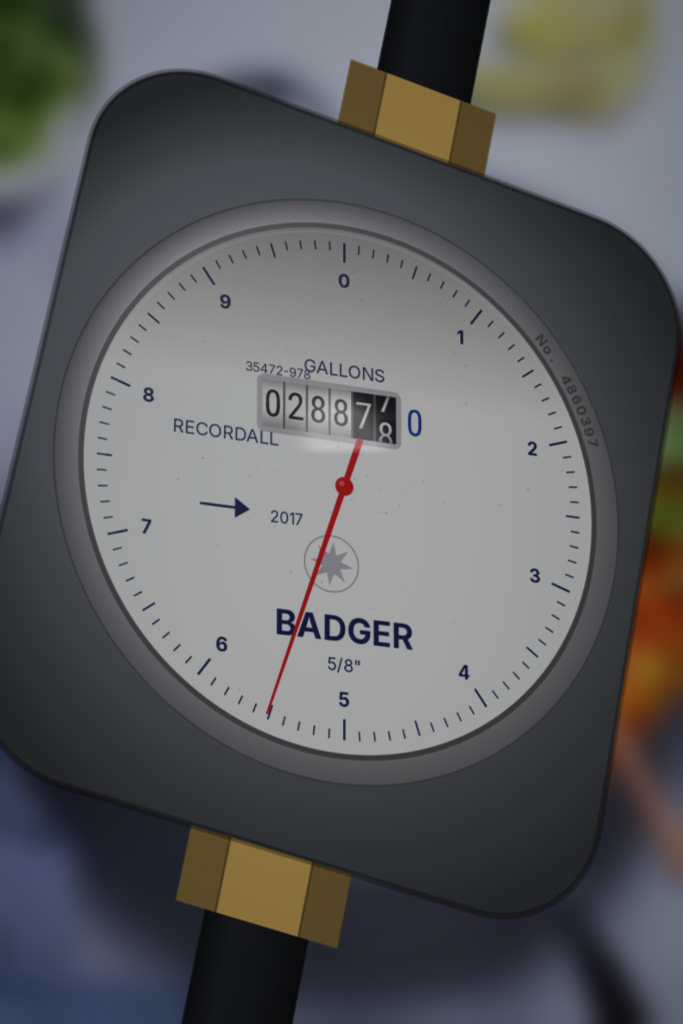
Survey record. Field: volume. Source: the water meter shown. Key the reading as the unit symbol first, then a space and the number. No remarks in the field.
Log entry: gal 288775.5
